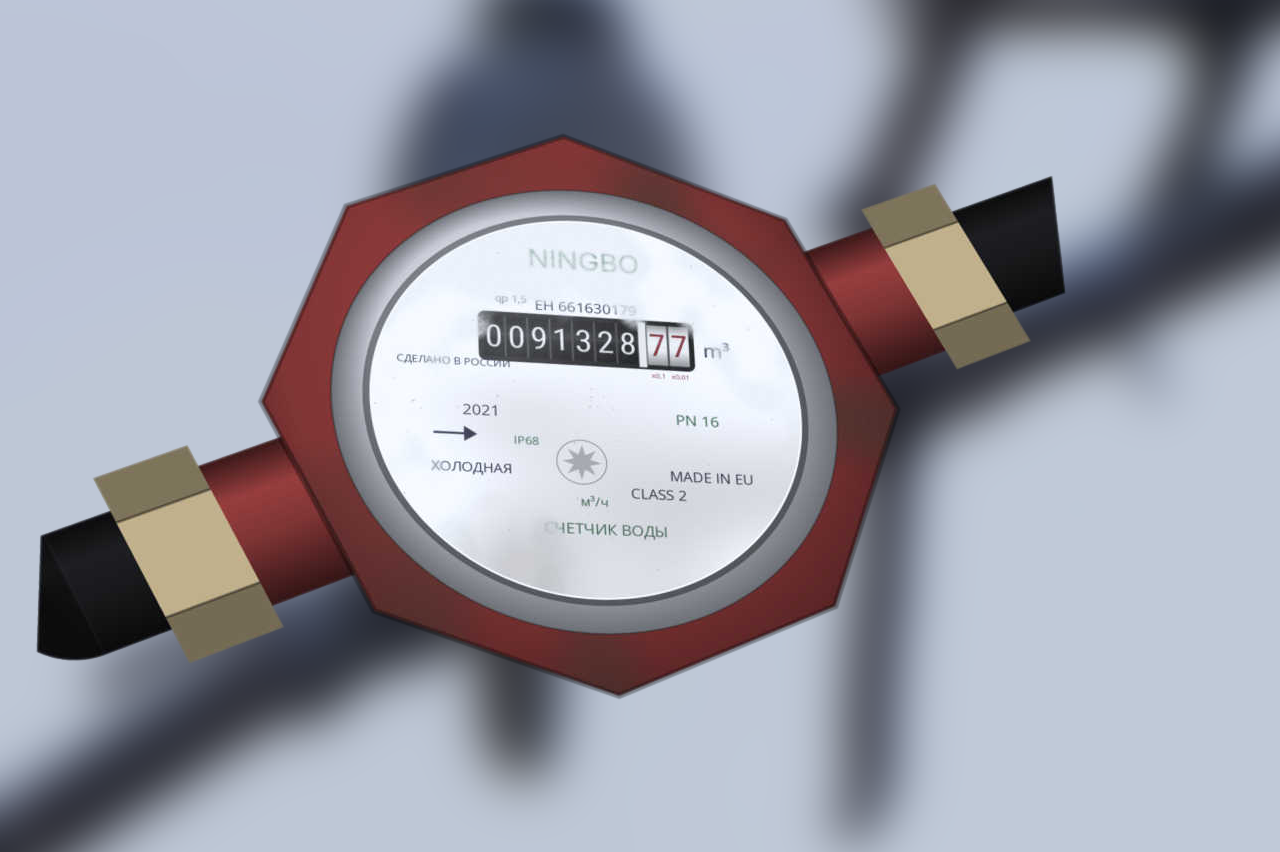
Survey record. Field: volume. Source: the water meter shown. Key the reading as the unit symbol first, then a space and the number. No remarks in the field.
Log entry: m³ 91328.77
